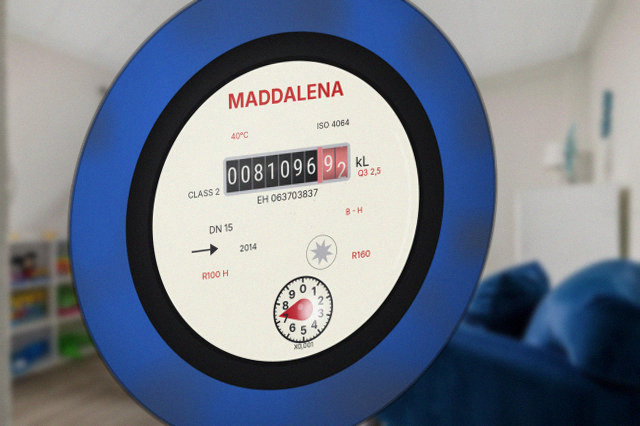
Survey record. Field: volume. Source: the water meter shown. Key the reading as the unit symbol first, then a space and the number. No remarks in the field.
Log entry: kL 81096.917
